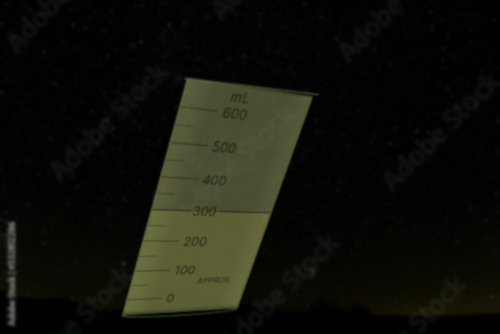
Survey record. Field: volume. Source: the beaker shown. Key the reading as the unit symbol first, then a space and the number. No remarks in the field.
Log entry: mL 300
